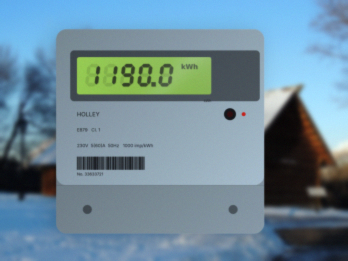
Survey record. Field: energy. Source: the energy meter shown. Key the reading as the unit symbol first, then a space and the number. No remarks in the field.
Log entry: kWh 1190.0
